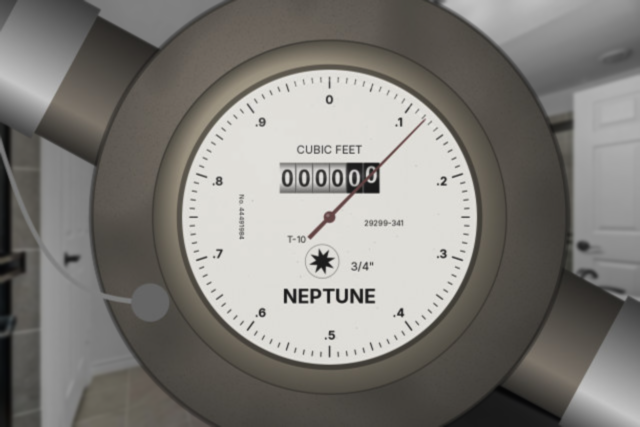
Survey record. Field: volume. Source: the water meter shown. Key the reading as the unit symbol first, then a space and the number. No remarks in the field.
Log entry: ft³ 0.12
